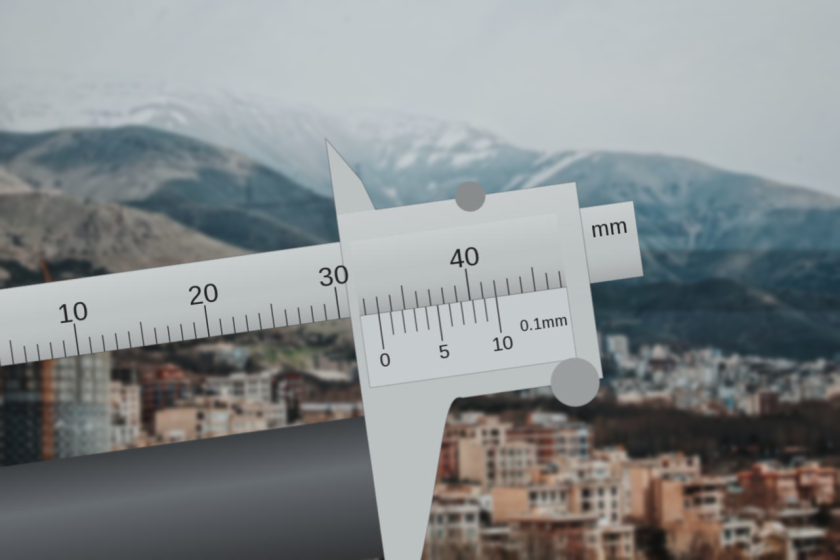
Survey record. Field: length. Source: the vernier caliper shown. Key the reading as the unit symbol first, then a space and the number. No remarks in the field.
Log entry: mm 33.0
